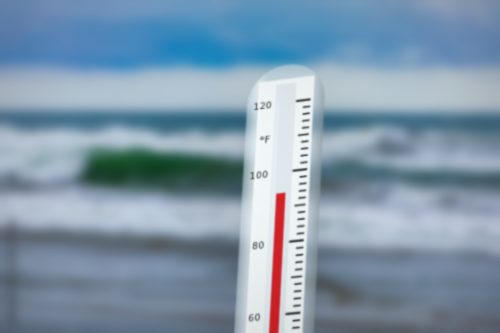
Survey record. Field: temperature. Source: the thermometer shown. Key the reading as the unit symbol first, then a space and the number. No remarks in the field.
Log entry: °F 94
